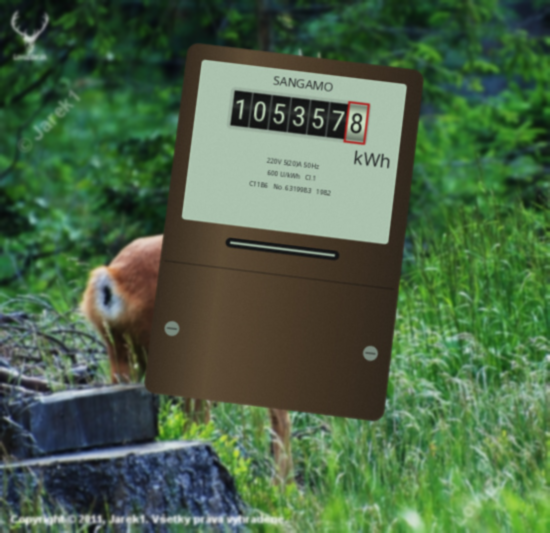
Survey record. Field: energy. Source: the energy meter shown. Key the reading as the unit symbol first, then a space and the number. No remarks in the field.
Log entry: kWh 105357.8
